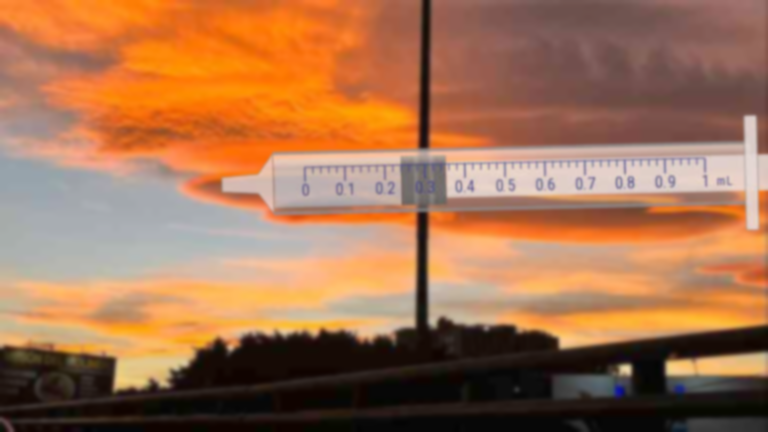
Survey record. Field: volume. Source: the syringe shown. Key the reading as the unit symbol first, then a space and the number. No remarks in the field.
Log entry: mL 0.24
